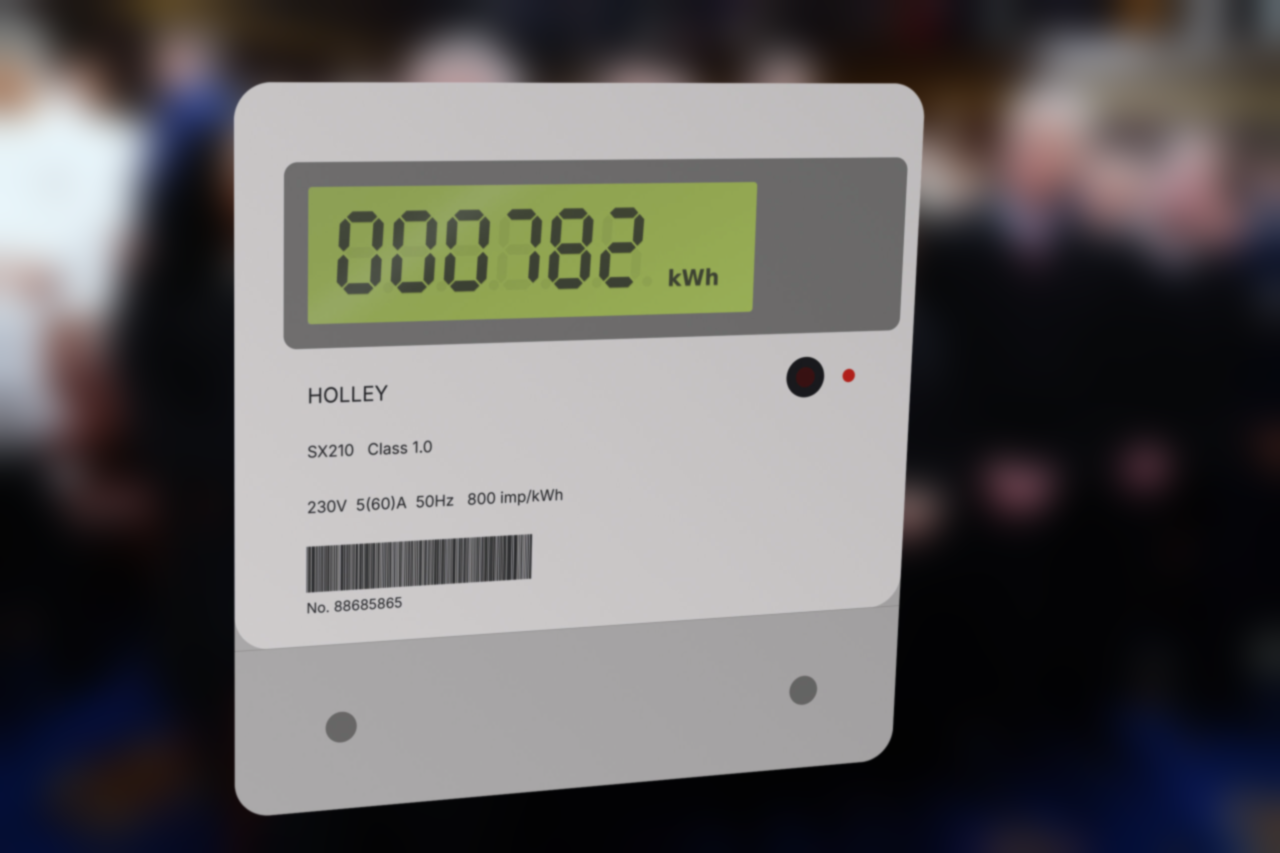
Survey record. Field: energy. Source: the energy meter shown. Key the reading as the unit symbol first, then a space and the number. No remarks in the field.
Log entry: kWh 782
